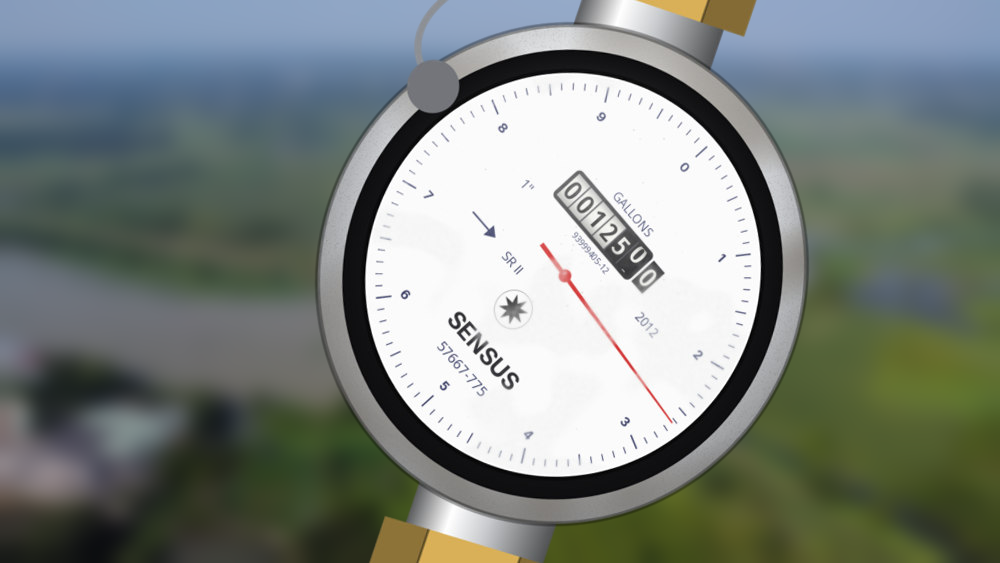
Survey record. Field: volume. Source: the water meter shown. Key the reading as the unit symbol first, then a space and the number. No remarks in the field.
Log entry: gal 12502.6
